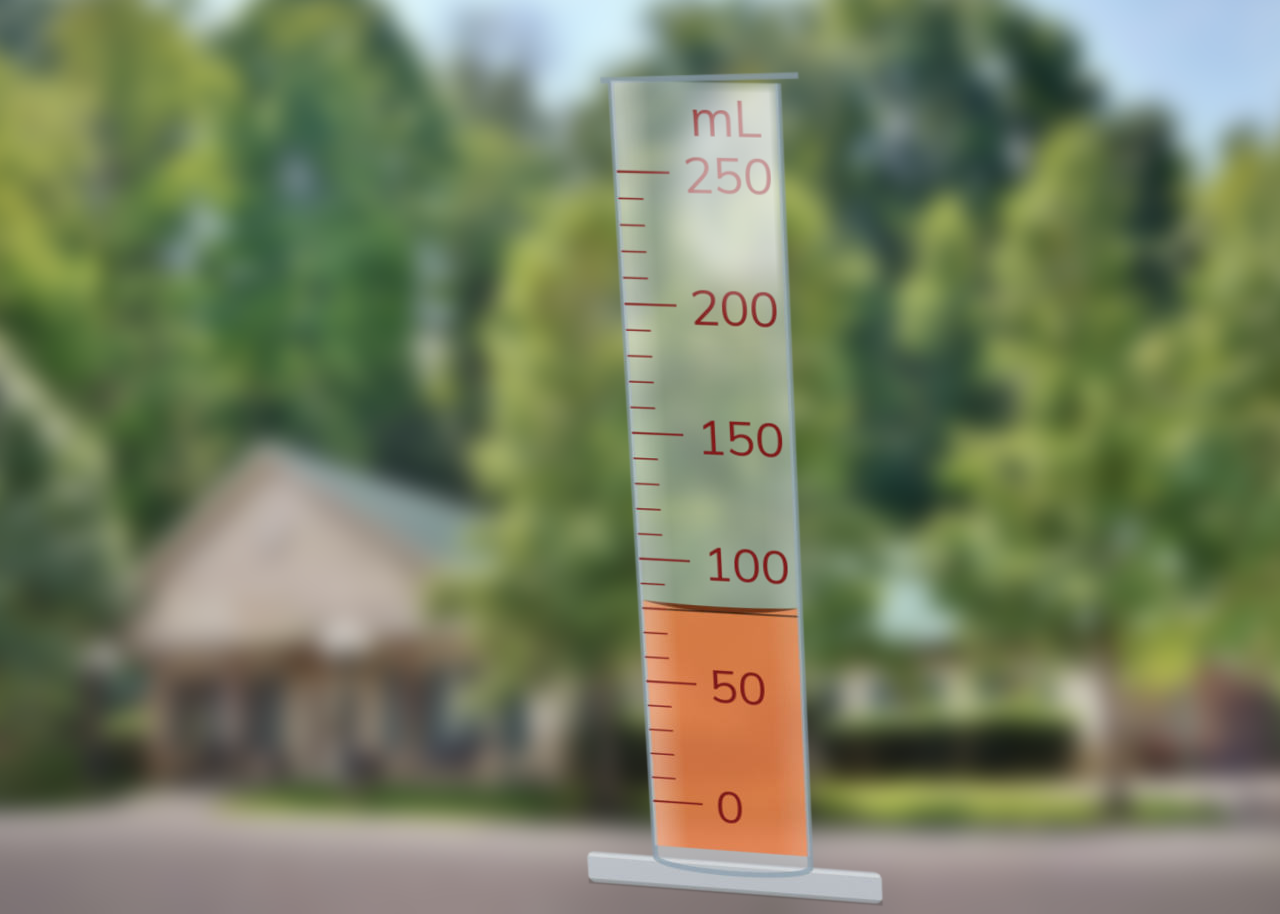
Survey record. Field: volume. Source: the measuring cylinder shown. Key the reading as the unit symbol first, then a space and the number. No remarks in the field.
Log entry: mL 80
